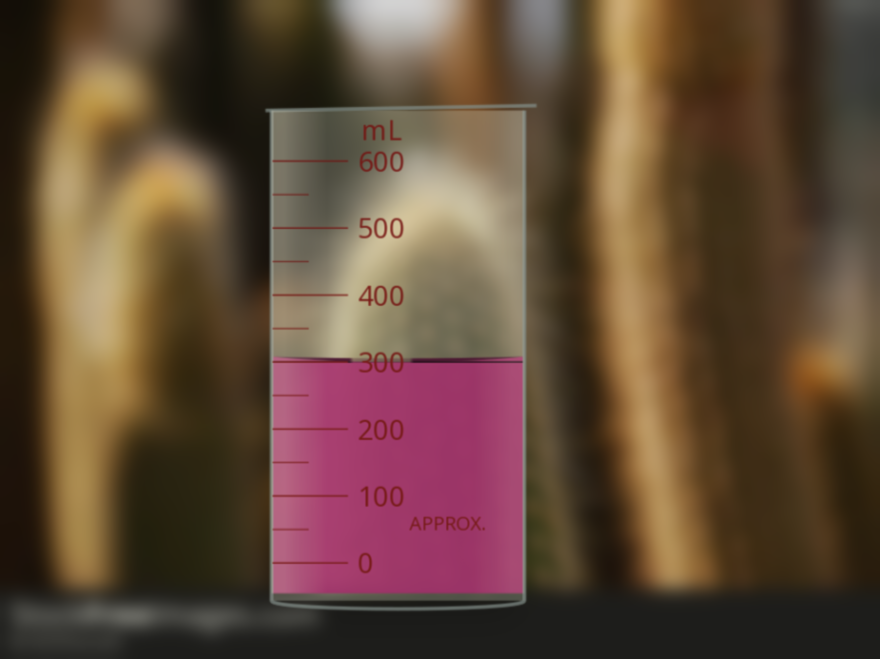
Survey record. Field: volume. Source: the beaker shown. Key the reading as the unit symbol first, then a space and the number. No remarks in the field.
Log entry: mL 300
